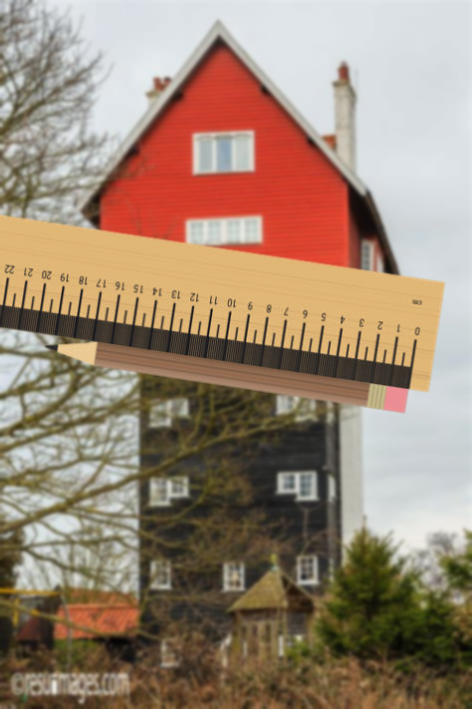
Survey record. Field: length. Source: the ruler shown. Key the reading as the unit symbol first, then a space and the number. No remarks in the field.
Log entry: cm 19.5
